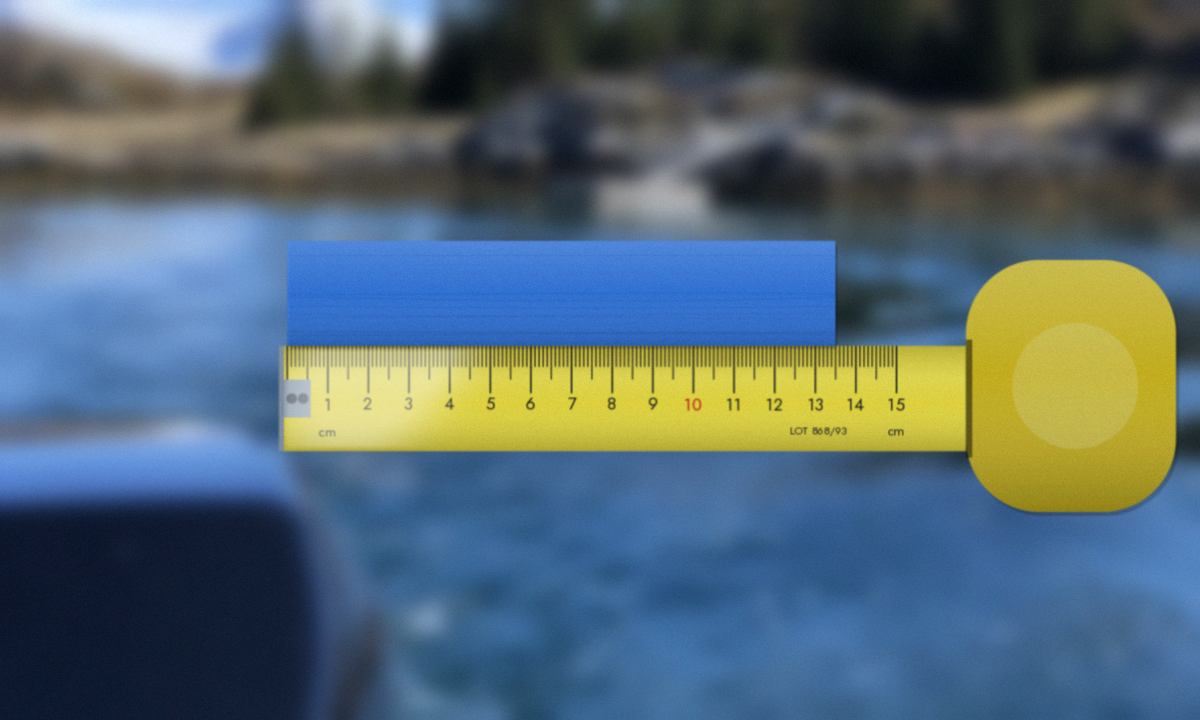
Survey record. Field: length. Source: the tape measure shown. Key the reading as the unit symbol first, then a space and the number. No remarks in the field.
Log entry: cm 13.5
